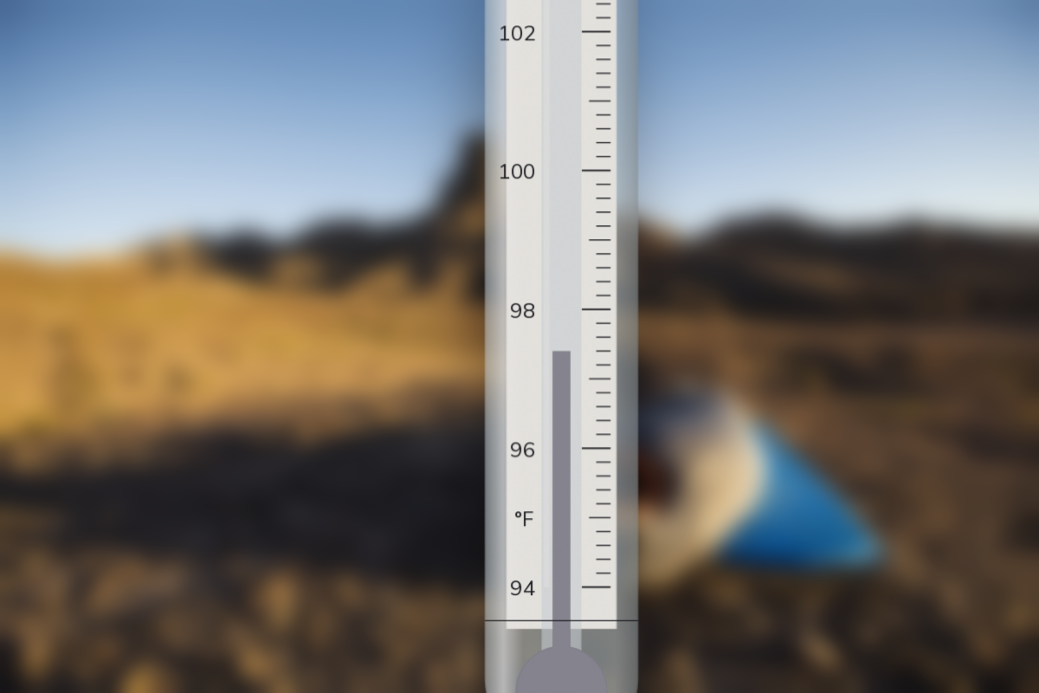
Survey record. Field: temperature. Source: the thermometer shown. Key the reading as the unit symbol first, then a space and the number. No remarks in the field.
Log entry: °F 97.4
